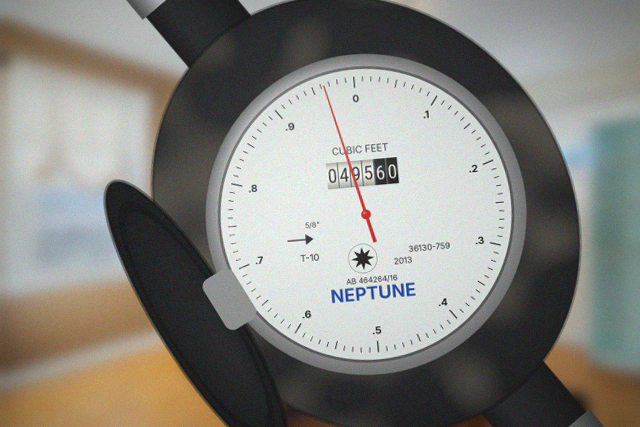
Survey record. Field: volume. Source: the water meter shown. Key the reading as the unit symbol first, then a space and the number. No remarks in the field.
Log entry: ft³ 49559.96
